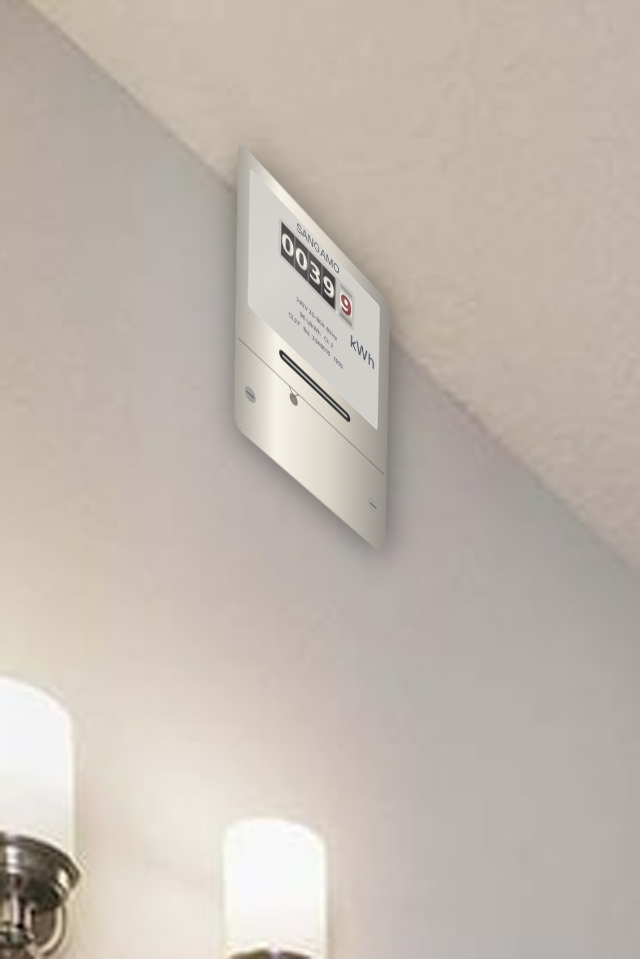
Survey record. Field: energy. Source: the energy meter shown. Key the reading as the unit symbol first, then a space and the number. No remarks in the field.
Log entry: kWh 39.9
